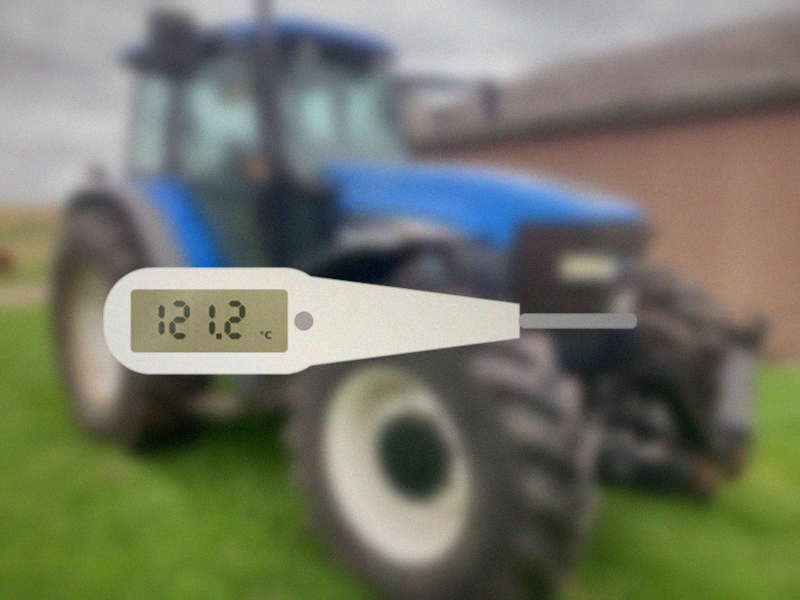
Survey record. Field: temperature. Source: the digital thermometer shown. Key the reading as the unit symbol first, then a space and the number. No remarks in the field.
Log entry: °C 121.2
